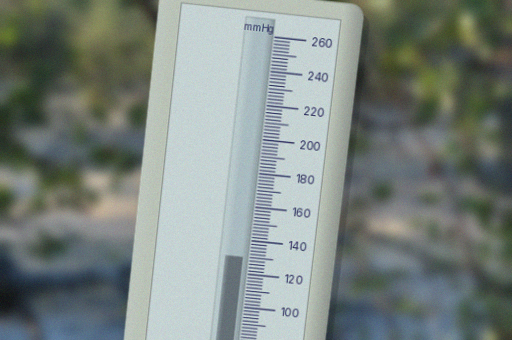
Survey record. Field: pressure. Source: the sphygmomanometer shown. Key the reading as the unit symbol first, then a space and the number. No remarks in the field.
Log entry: mmHg 130
